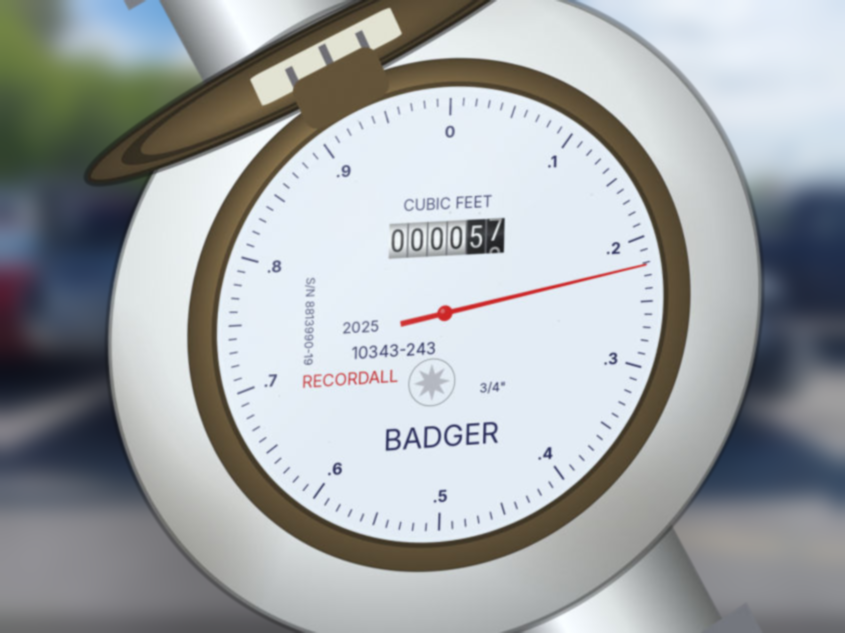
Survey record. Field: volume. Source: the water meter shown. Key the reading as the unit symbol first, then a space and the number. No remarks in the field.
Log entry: ft³ 57.22
